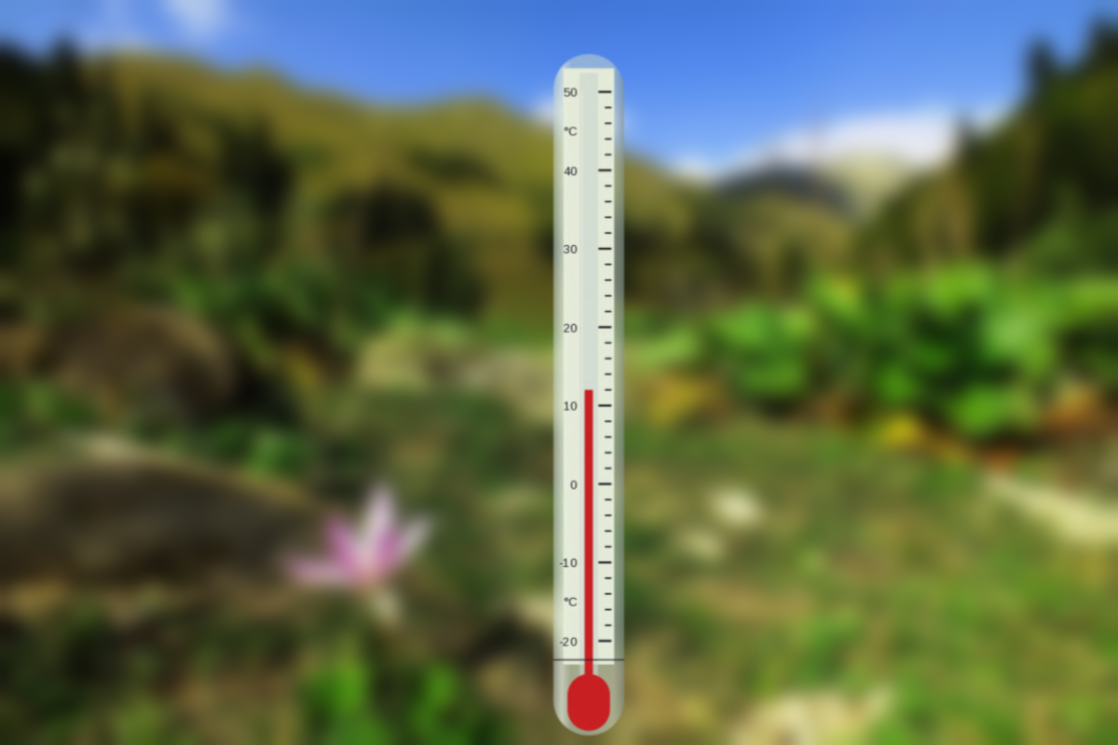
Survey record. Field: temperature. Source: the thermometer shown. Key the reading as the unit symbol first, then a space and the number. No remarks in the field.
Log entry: °C 12
